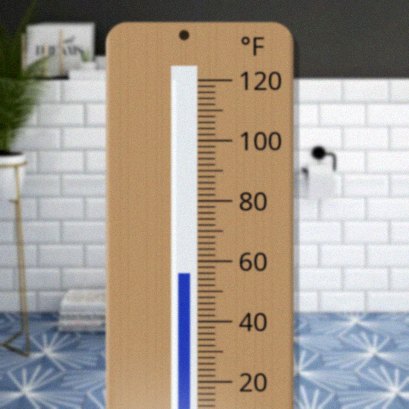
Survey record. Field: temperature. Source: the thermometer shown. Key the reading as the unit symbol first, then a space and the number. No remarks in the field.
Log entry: °F 56
